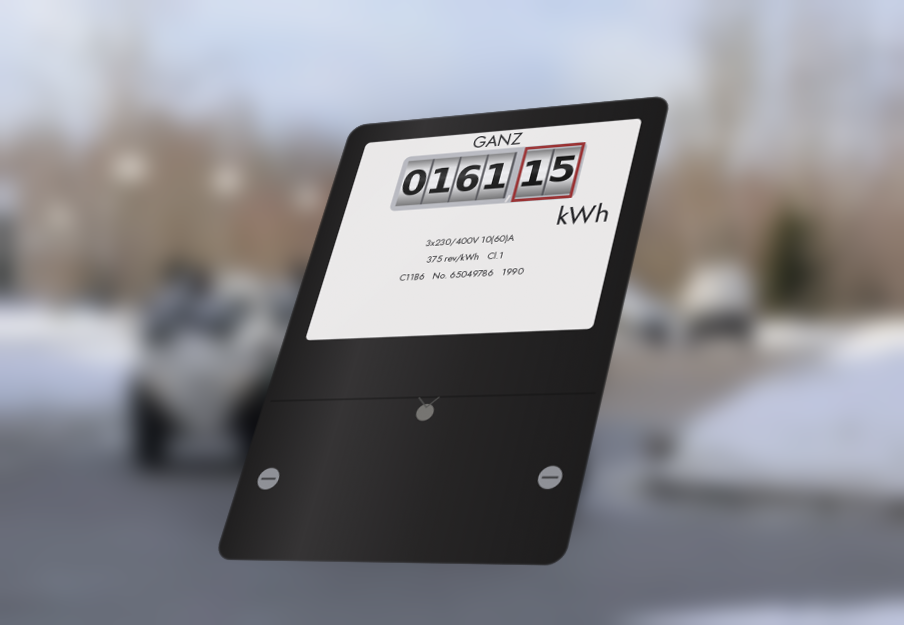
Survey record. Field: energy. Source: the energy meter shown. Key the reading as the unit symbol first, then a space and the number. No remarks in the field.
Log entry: kWh 161.15
